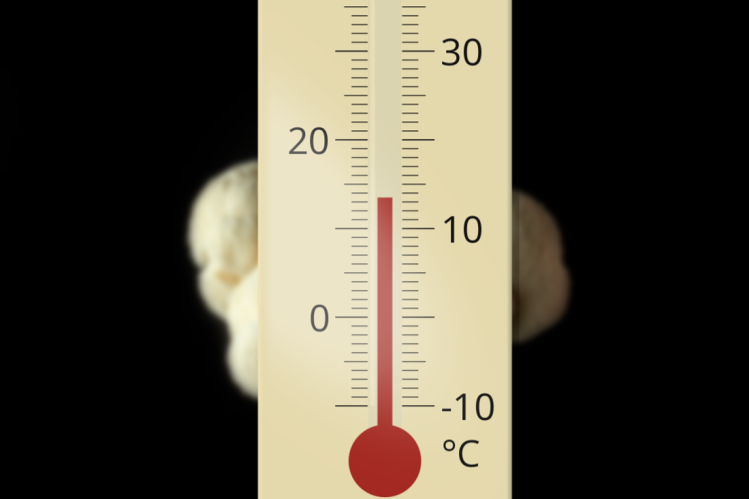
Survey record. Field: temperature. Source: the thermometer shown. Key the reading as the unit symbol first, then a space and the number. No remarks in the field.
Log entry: °C 13.5
